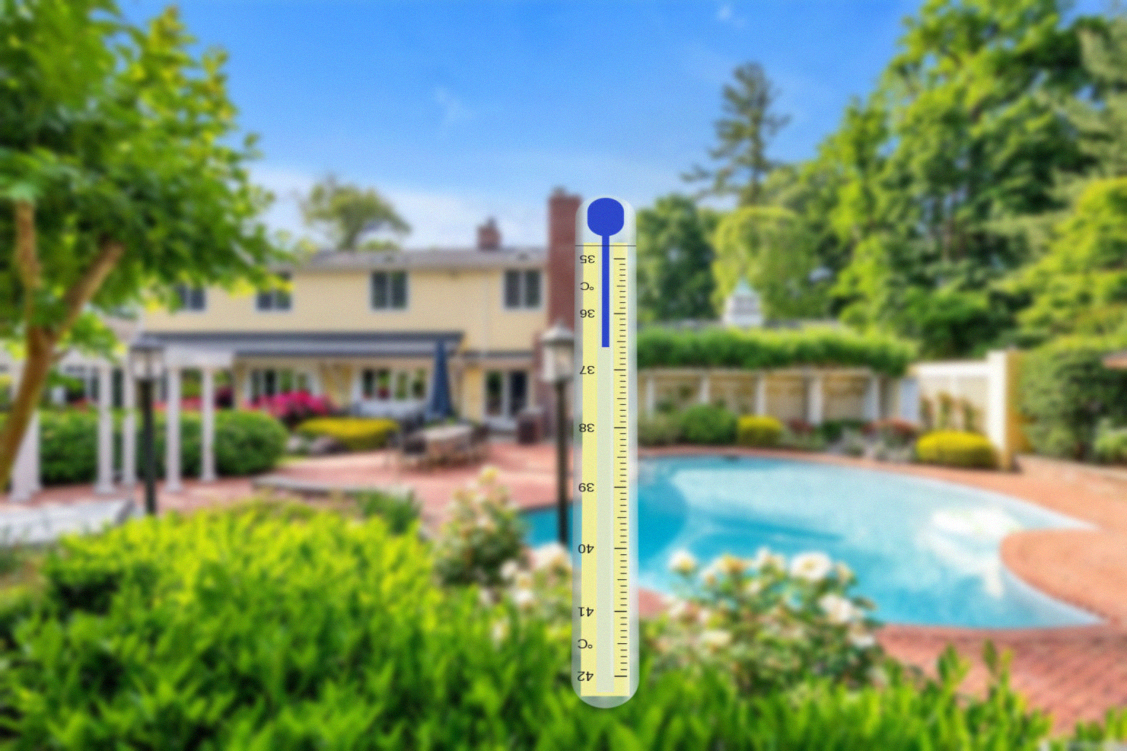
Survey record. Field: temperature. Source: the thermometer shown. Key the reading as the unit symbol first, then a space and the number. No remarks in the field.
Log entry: °C 36.6
